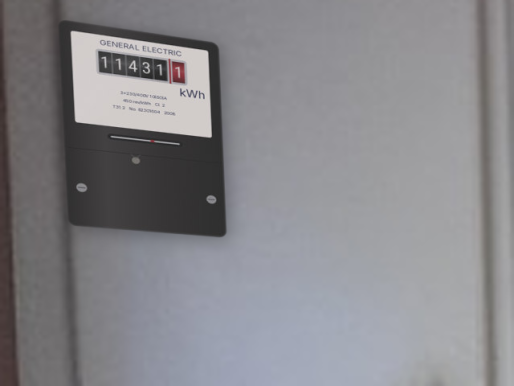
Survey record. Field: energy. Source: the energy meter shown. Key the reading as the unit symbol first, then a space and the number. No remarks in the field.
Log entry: kWh 11431.1
